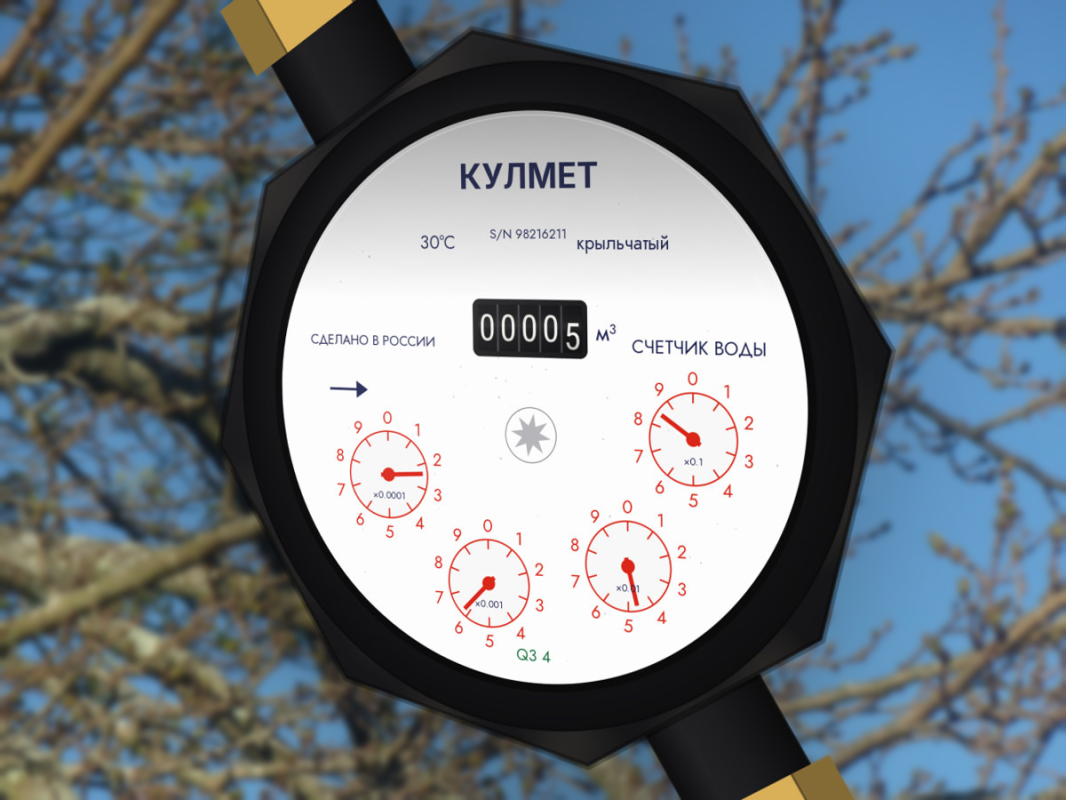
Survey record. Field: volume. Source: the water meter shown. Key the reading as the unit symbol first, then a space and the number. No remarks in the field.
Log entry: m³ 4.8462
